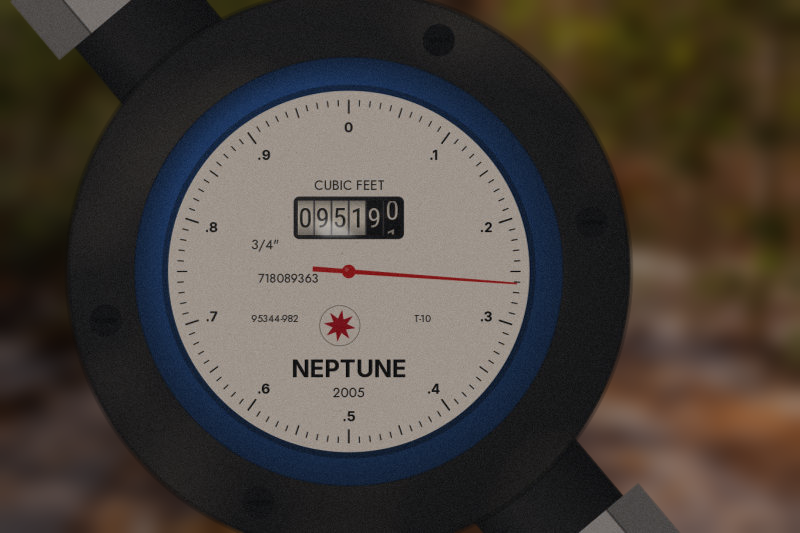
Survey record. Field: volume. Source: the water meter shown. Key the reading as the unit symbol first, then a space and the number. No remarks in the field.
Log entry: ft³ 95190.26
